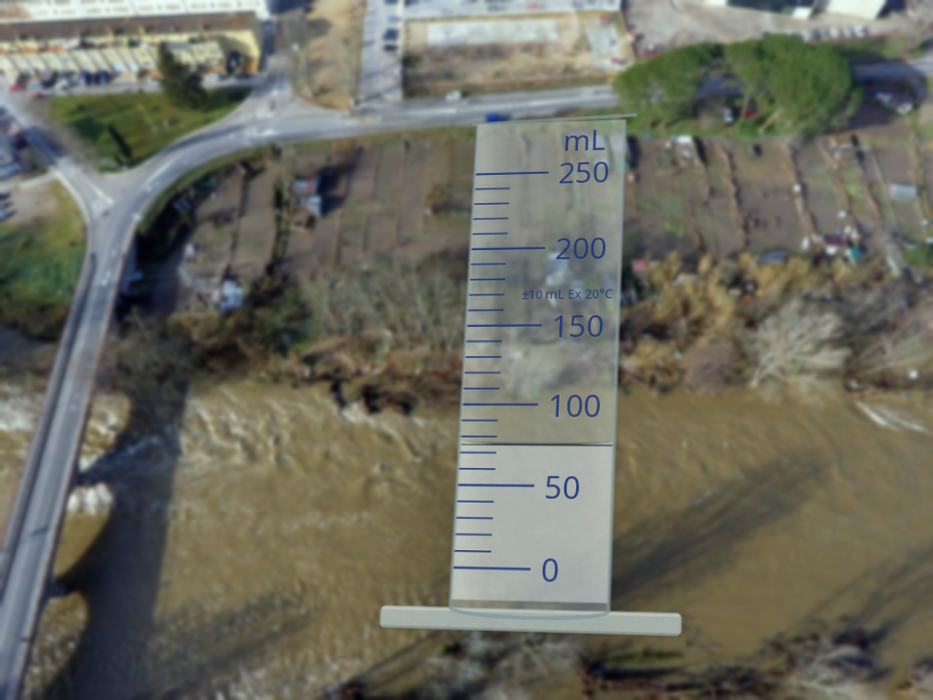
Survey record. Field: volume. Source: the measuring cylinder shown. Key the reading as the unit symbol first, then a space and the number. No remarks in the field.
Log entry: mL 75
